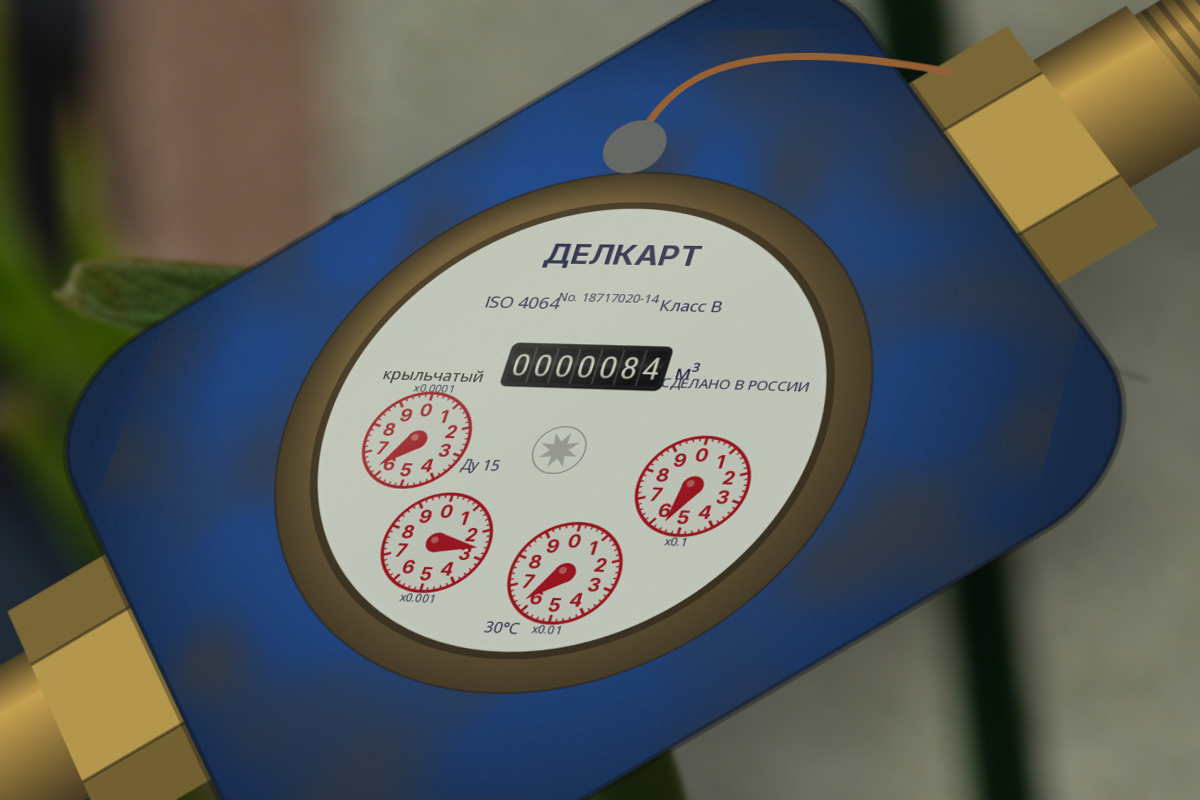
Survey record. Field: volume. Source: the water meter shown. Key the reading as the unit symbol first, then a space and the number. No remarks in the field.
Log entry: m³ 84.5626
